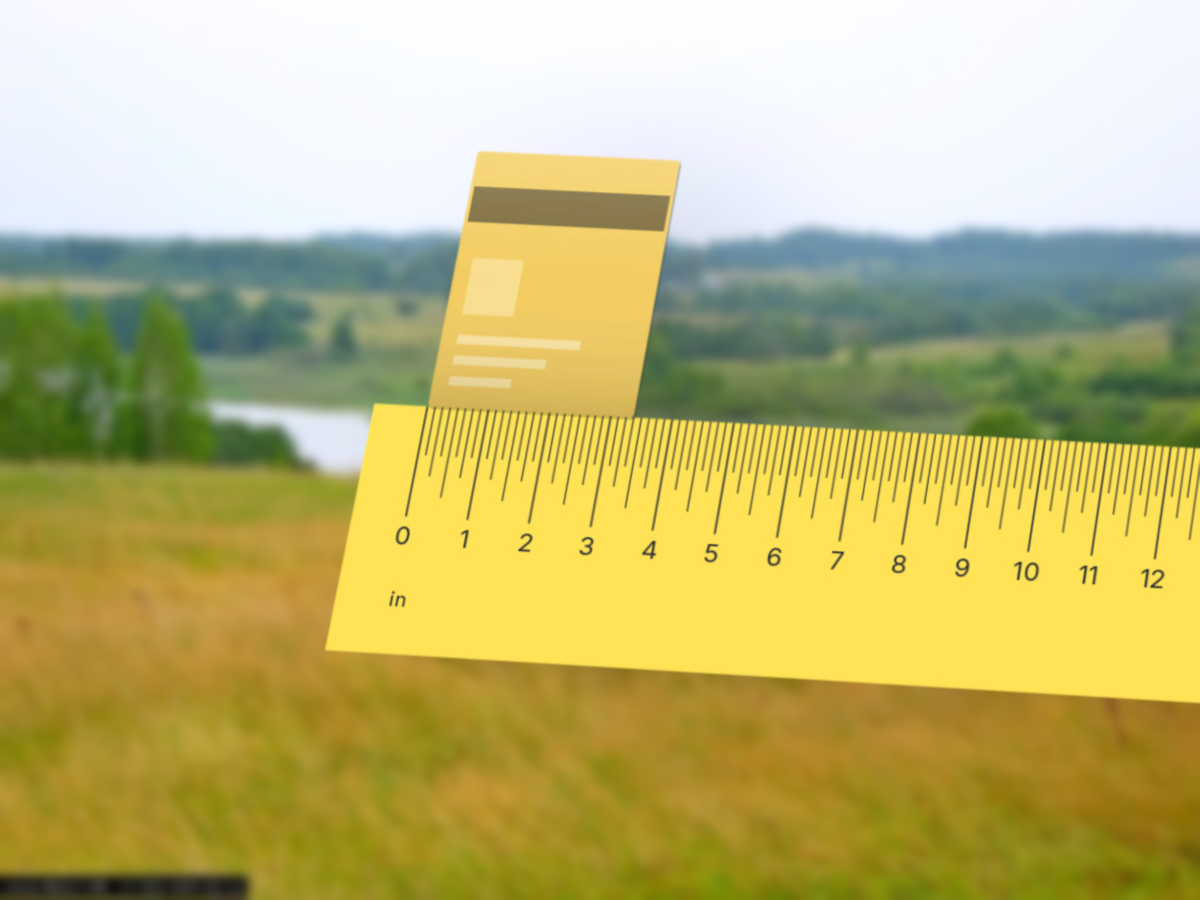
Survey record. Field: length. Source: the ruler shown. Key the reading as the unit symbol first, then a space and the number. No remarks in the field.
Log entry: in 3.375
